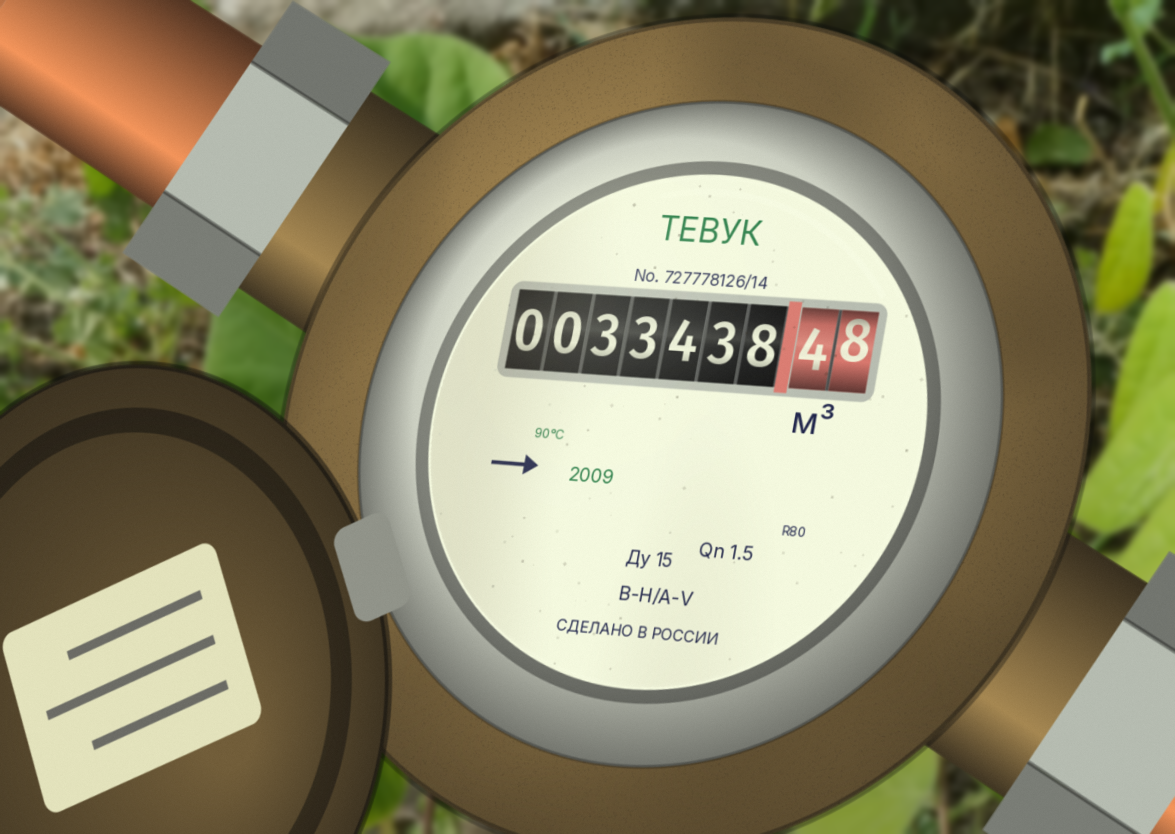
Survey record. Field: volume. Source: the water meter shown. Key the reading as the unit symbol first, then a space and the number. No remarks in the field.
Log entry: m³ 33438.48
